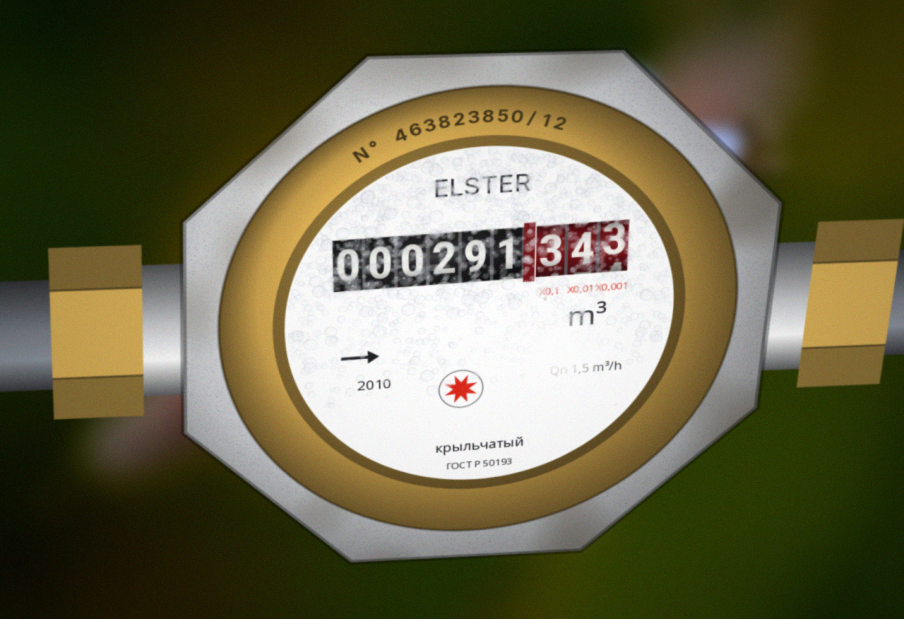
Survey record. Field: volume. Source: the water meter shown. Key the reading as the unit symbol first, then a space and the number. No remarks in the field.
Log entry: m³ 291.343
